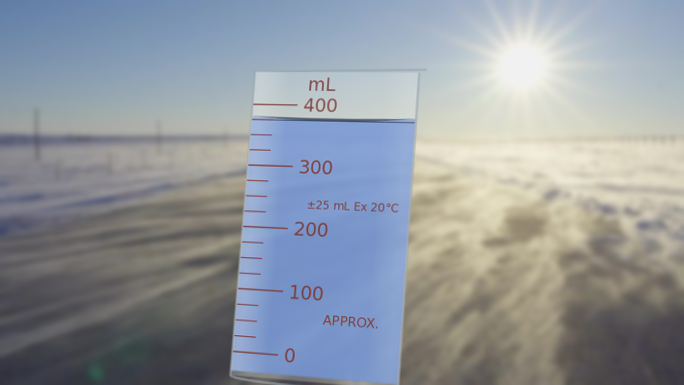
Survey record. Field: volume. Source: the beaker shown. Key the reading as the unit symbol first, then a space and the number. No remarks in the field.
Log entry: mL 375
